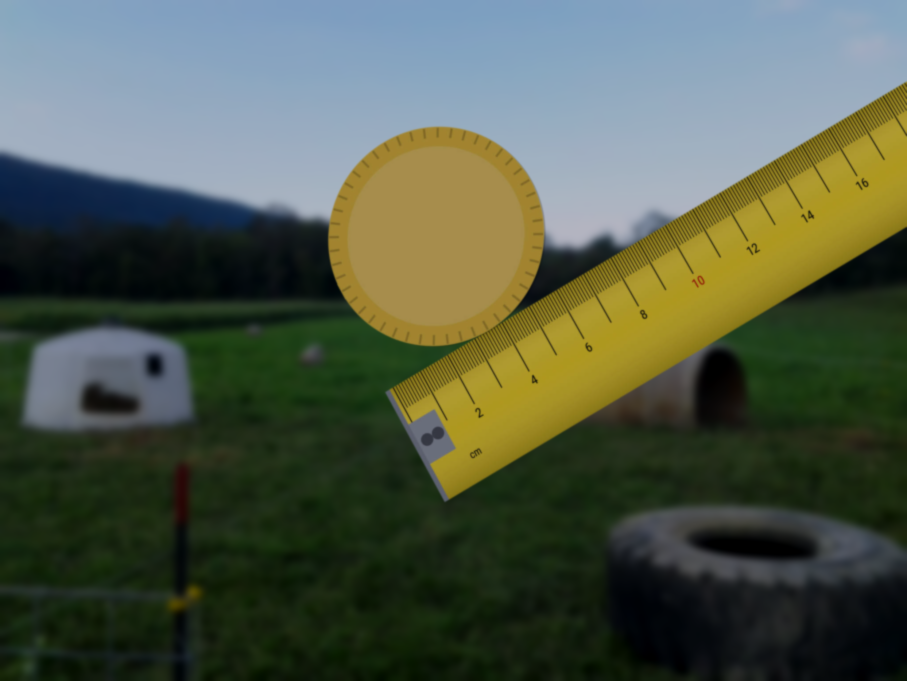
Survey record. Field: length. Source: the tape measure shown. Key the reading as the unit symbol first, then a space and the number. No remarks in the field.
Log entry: cm 7
